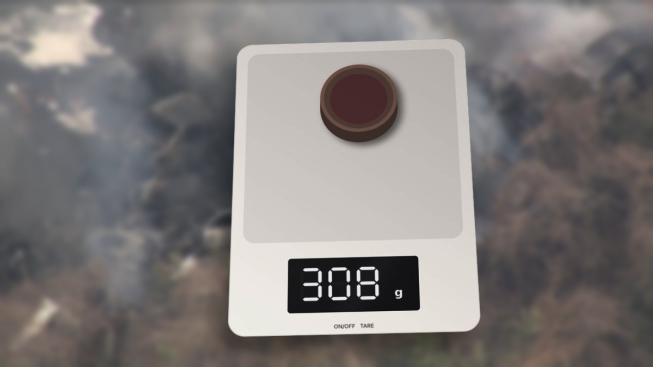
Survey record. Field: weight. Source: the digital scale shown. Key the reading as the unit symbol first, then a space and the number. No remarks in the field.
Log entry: g 308
